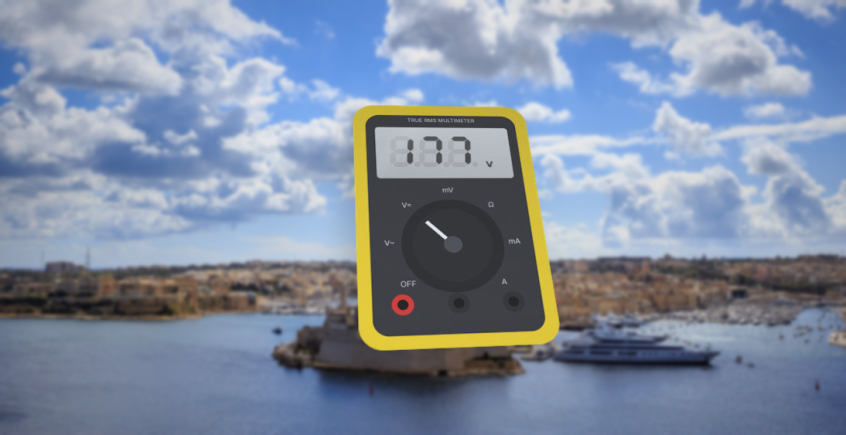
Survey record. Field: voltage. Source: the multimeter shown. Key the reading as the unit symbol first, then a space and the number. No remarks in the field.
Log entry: V 177
